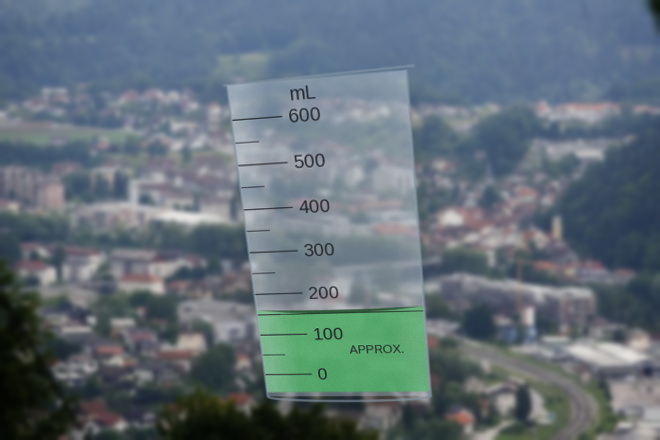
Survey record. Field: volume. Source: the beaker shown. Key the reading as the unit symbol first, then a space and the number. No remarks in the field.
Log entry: mL 150
